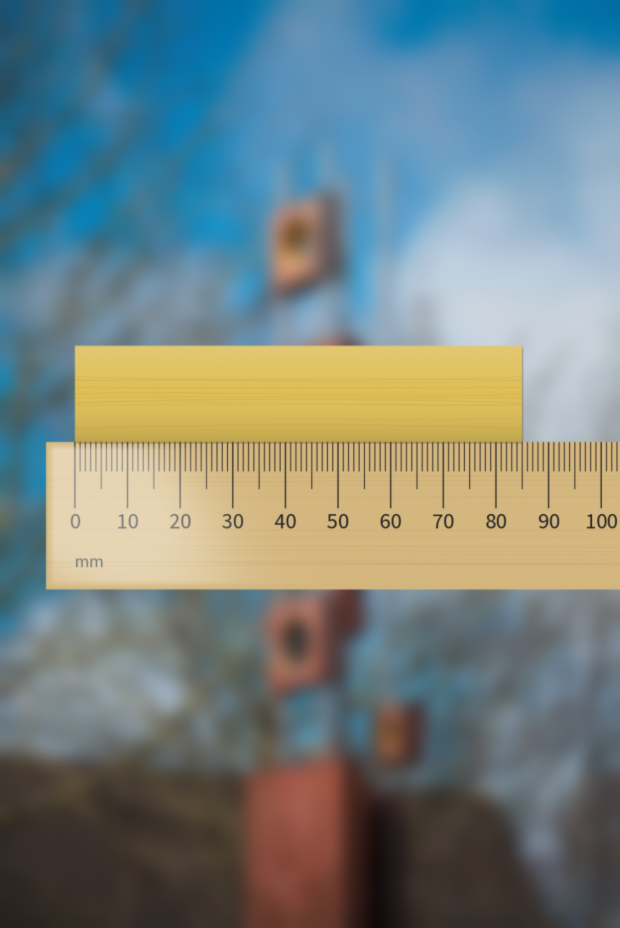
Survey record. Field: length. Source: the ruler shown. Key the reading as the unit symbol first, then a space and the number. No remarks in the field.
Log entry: mm 85
